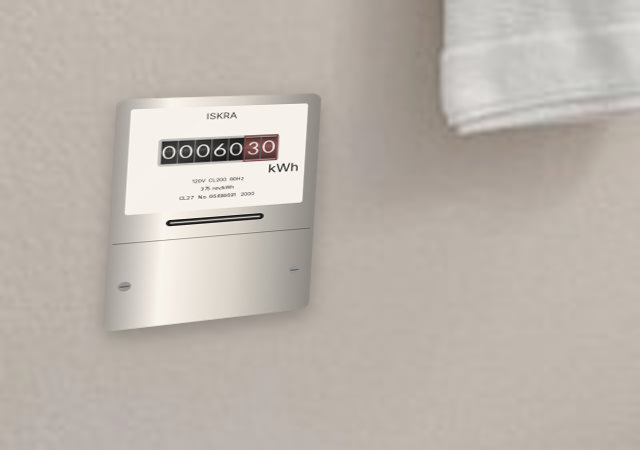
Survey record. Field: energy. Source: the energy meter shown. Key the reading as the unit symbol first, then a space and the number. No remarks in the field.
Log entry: kWh 60.30
